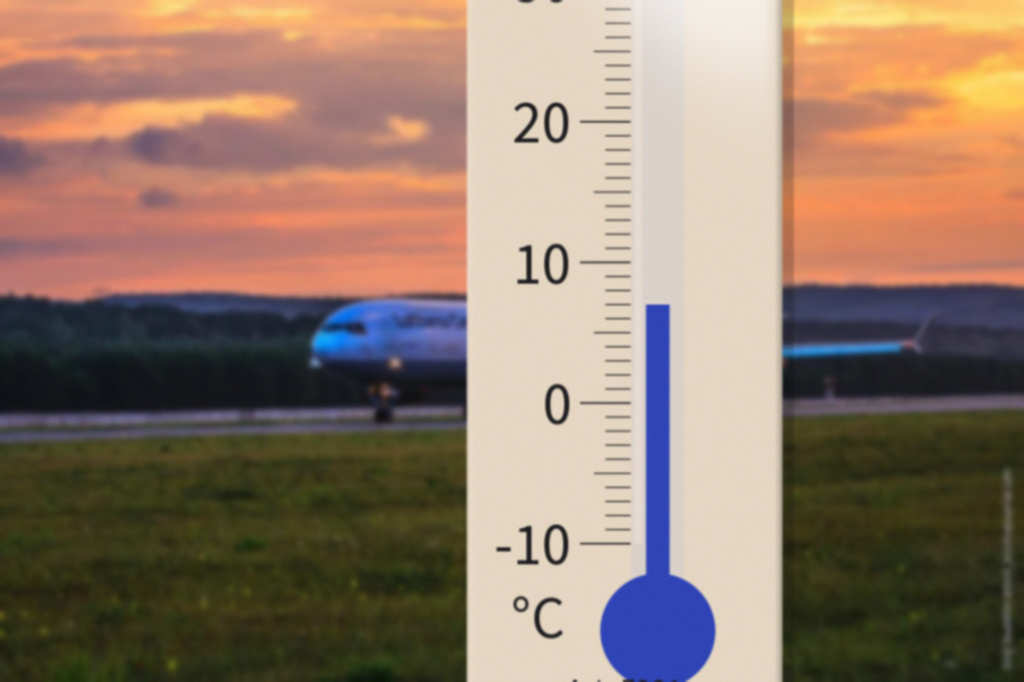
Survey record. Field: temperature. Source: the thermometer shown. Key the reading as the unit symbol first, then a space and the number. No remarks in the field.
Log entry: °C 7
